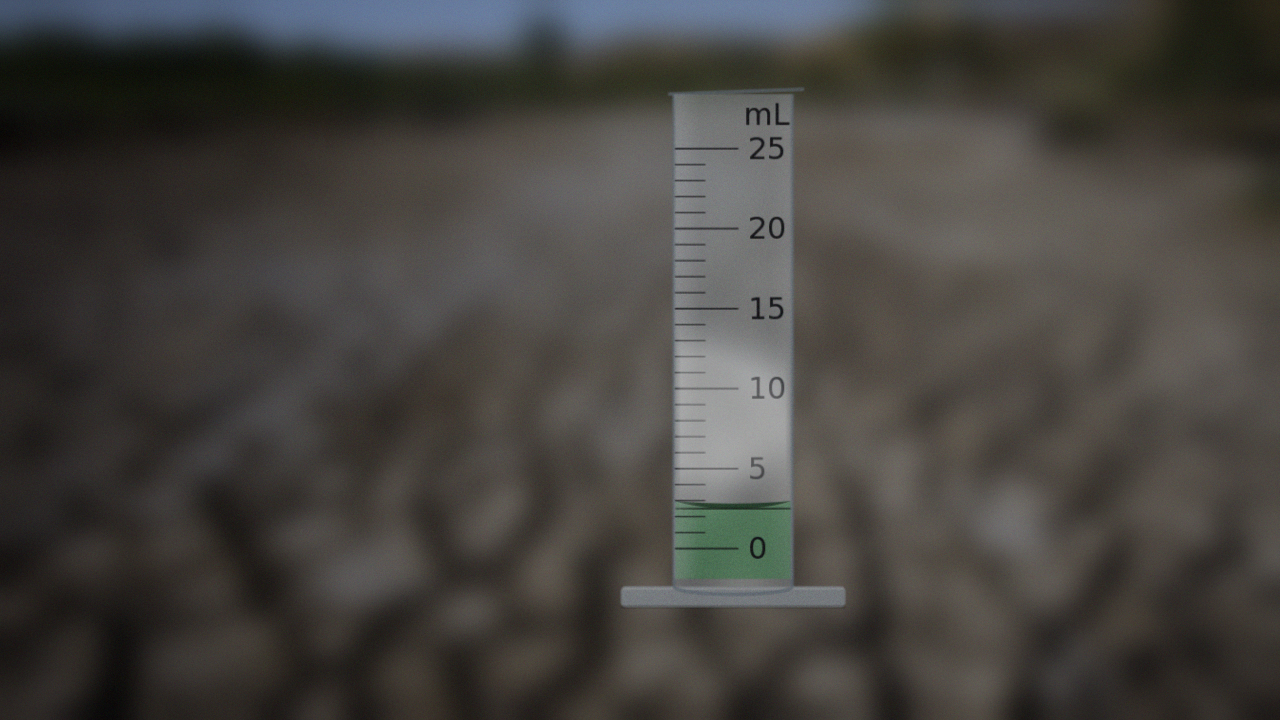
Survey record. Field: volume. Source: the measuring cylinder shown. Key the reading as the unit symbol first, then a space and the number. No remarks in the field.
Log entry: mL 2.5
